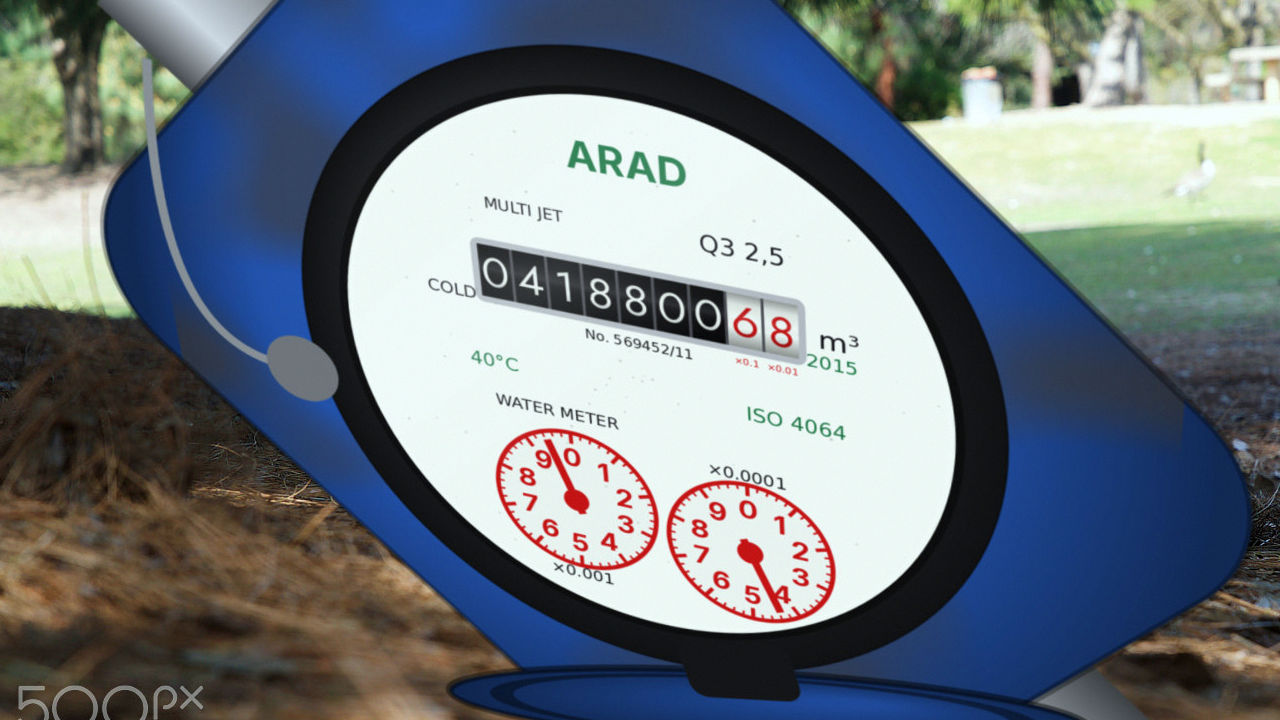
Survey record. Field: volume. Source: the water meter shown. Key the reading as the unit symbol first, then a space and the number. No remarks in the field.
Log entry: m³ 418800.6794
